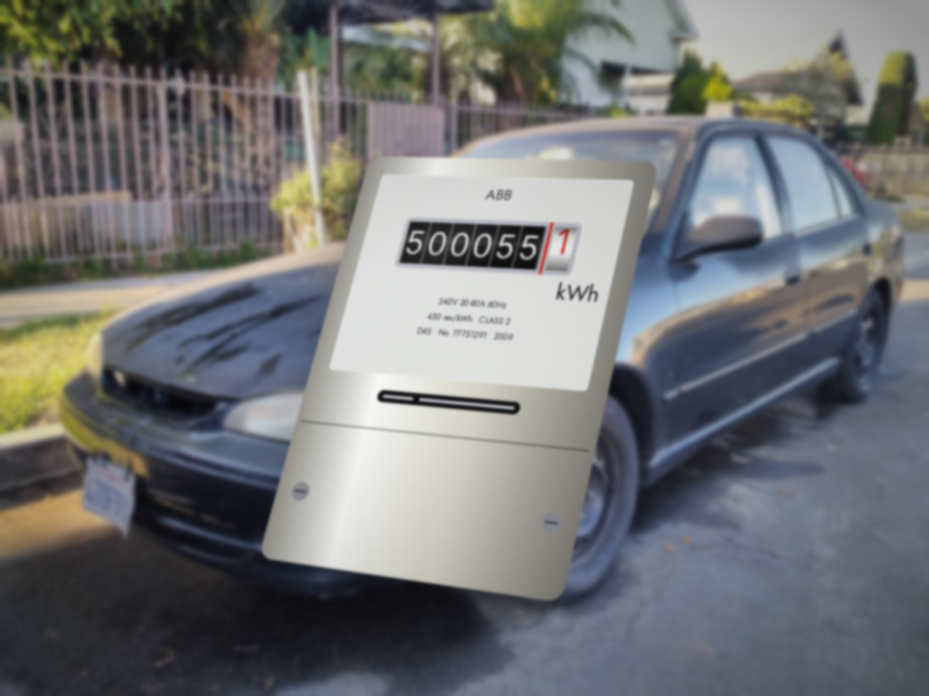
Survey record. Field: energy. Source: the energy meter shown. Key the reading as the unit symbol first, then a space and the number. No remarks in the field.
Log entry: kWh 500055.1
